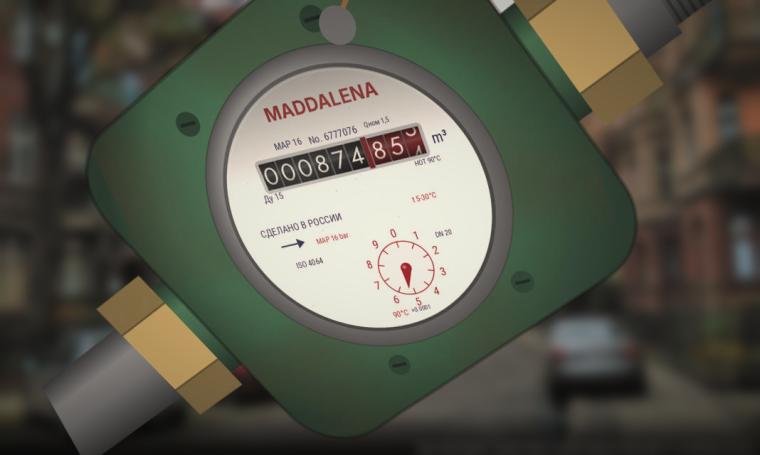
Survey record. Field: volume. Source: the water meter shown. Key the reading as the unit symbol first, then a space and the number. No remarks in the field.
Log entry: m³ 874.8535
